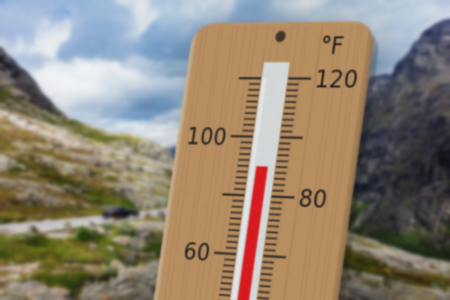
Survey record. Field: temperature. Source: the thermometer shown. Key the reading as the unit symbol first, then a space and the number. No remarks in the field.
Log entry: °F 90
